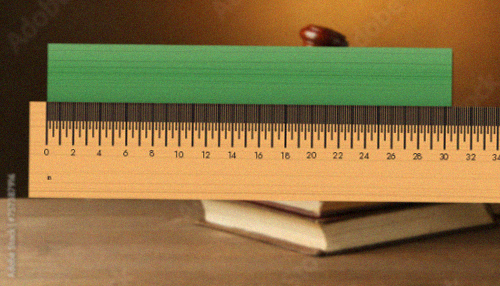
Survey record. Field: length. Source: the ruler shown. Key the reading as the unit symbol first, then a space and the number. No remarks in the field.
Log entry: in 30.5
